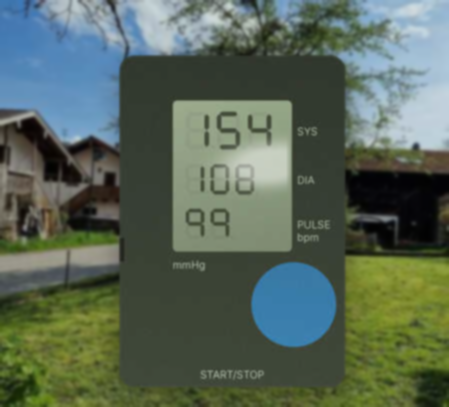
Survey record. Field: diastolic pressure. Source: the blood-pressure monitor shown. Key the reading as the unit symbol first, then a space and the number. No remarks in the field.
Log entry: mmHg 108
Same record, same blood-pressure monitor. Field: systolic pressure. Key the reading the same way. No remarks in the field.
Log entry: mmHg 154
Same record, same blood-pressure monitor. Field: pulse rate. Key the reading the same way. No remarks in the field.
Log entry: bpm 99
